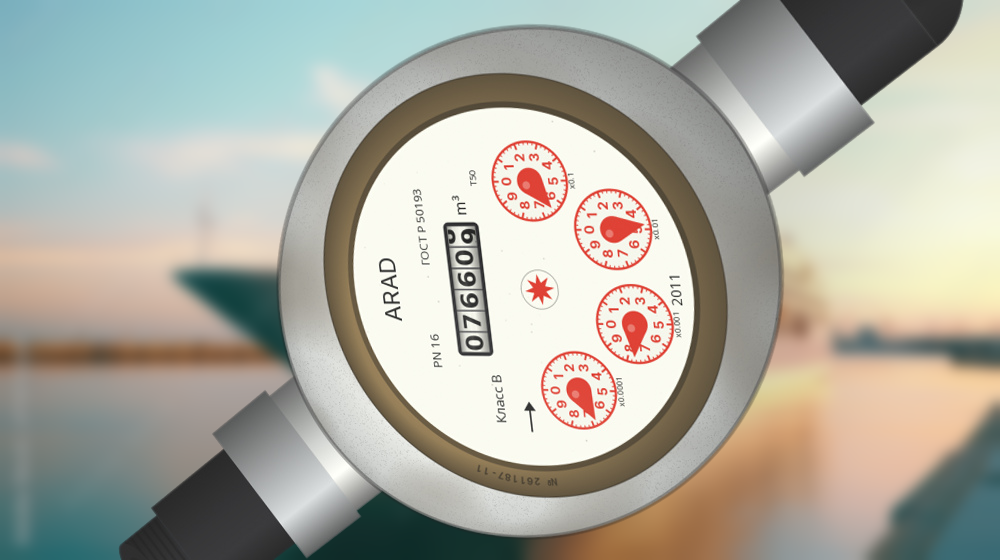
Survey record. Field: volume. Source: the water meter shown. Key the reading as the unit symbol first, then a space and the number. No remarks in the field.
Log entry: m³ 76608.6476
